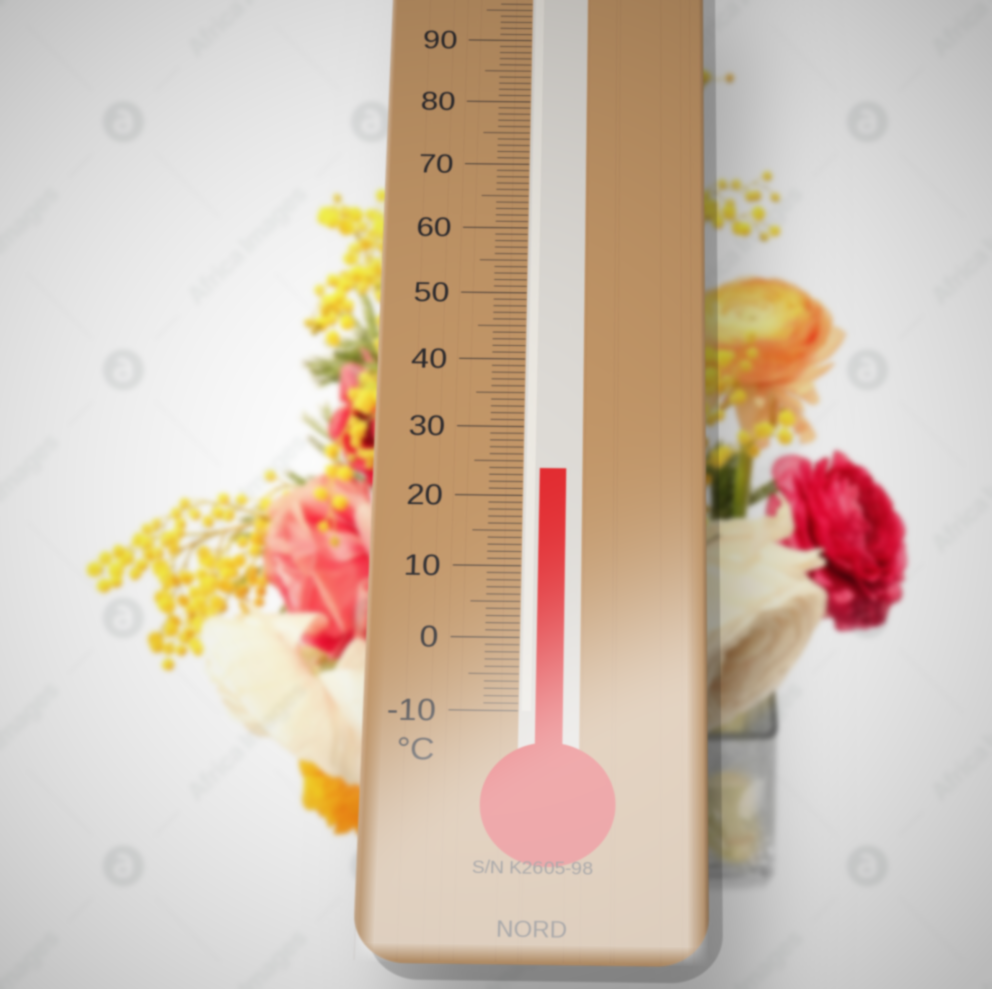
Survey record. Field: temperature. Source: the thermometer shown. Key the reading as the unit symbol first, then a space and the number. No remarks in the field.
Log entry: °C 24
